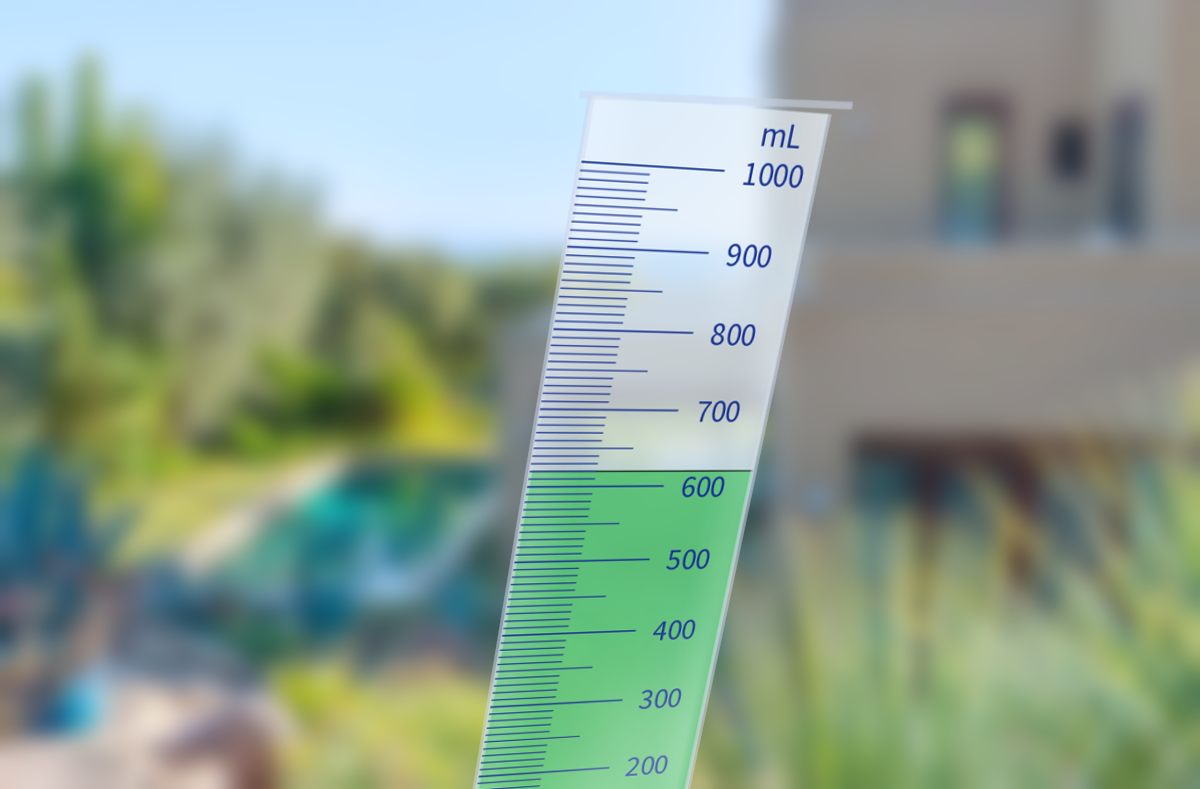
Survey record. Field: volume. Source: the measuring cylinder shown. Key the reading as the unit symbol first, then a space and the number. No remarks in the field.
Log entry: mL 620
